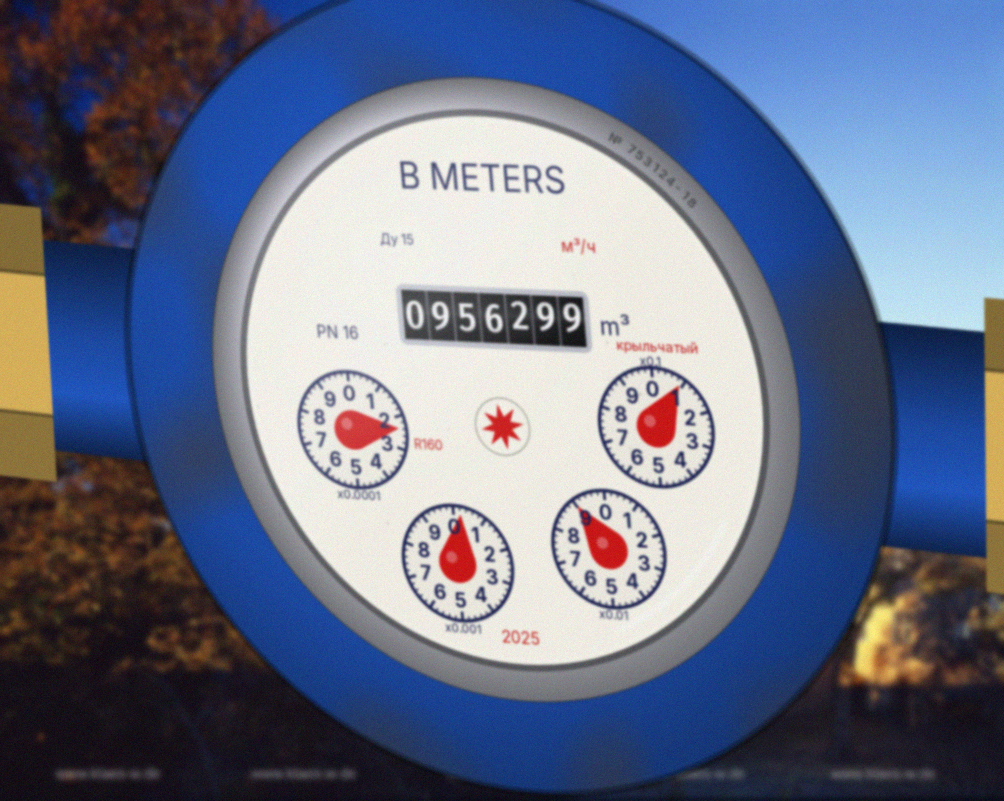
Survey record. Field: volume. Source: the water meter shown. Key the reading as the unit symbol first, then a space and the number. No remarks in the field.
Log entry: m³ 956299.0902
